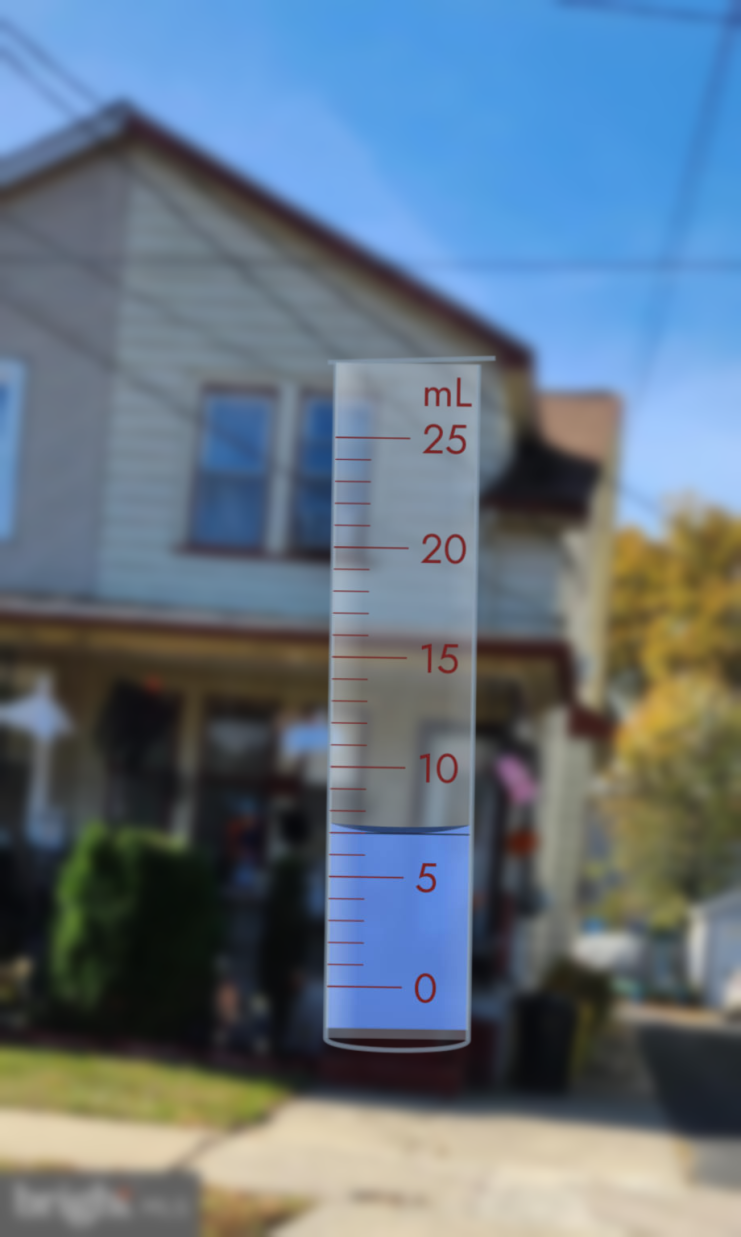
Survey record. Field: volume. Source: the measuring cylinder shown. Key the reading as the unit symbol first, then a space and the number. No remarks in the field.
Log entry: mL 7
